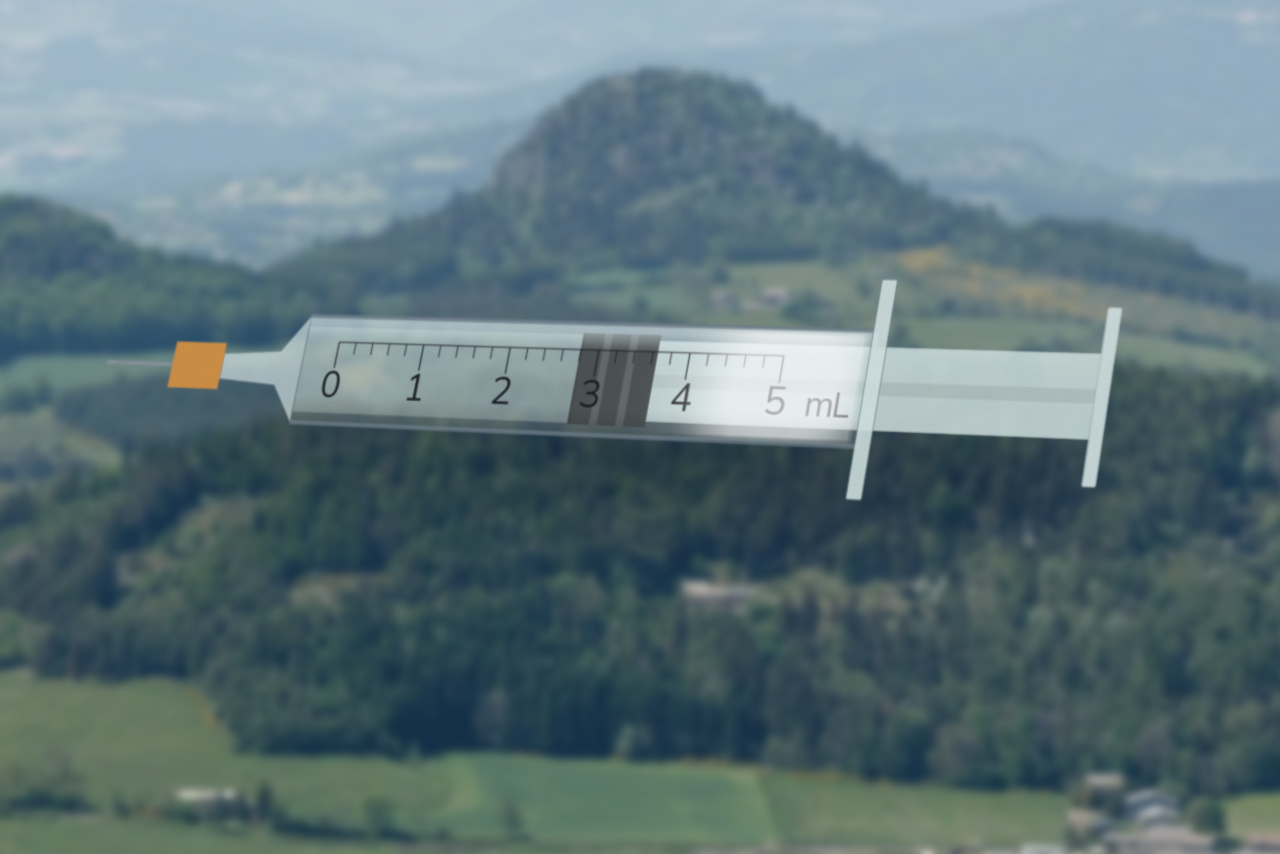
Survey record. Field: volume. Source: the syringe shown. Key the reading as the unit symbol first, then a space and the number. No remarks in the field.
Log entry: mL 2.8
